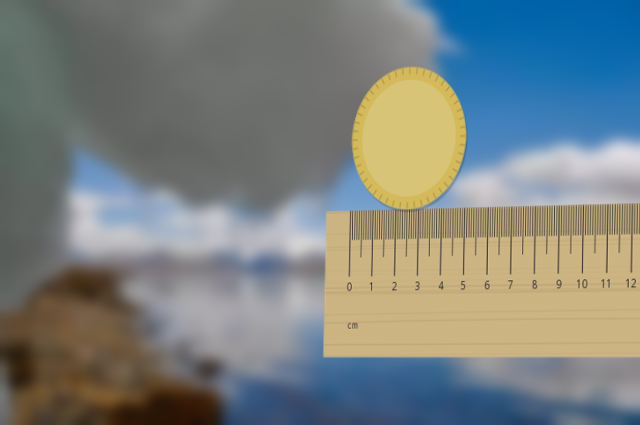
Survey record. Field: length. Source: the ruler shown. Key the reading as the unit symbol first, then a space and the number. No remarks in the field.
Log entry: cm 5
